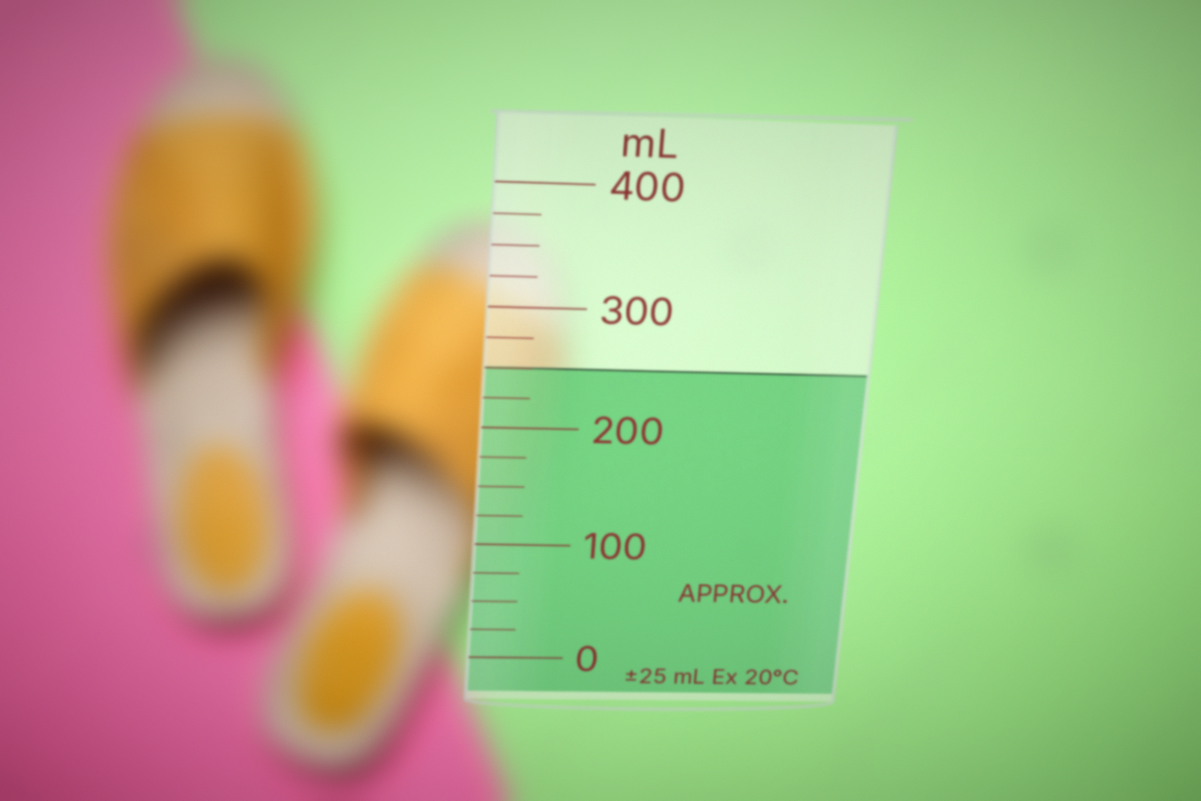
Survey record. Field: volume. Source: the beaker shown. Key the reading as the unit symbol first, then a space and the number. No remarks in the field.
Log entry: mL 250
